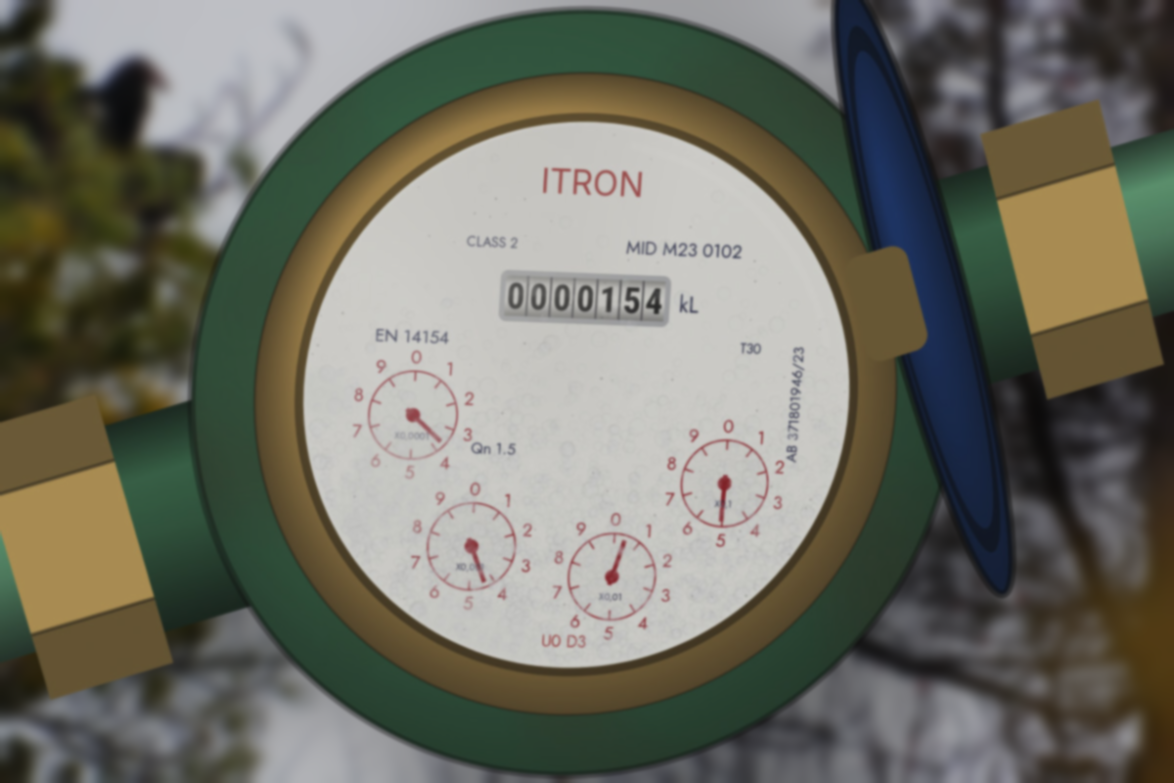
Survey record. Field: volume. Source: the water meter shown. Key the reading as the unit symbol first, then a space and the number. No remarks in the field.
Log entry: kL 154.5043
